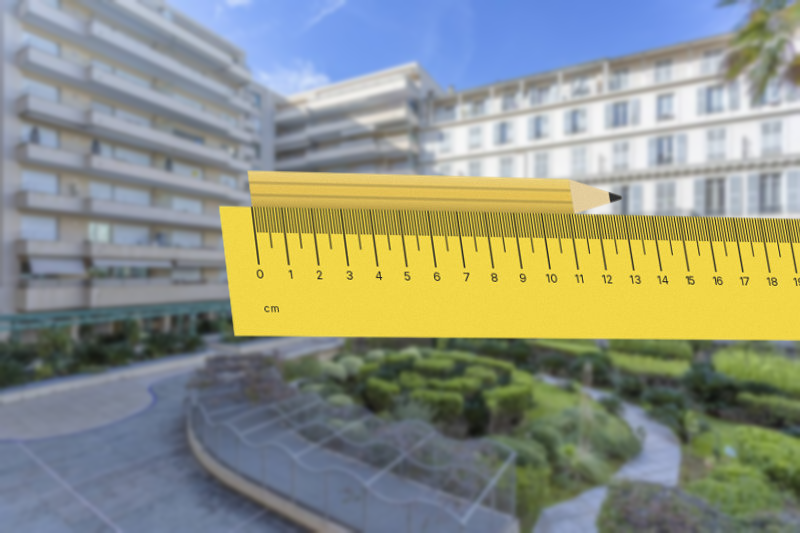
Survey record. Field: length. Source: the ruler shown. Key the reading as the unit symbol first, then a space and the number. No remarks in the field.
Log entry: cm 13
